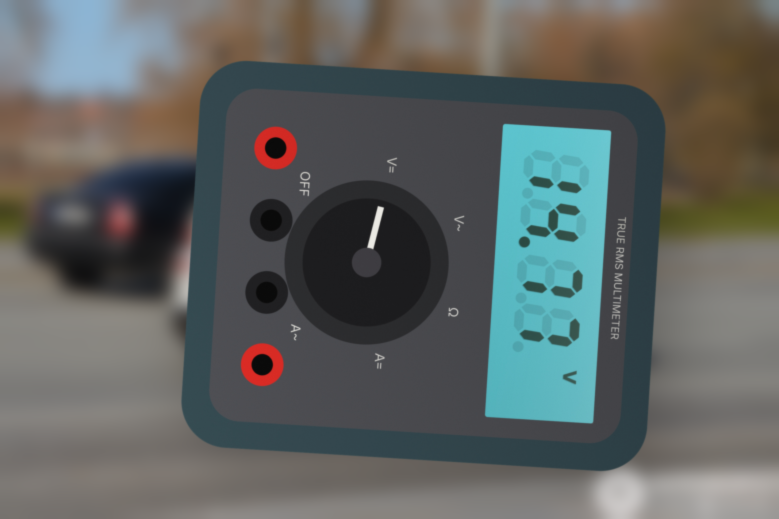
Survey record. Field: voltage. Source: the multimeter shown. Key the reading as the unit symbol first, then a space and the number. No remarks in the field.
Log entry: V 14.77
